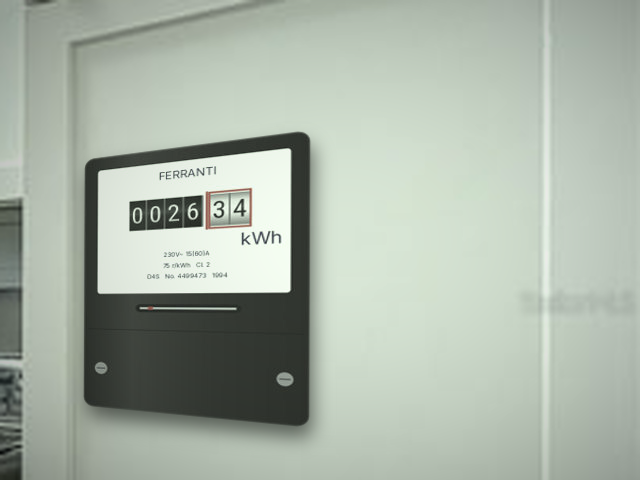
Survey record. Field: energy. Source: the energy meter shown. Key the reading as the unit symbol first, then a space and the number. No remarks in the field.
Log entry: kWh 26.34
